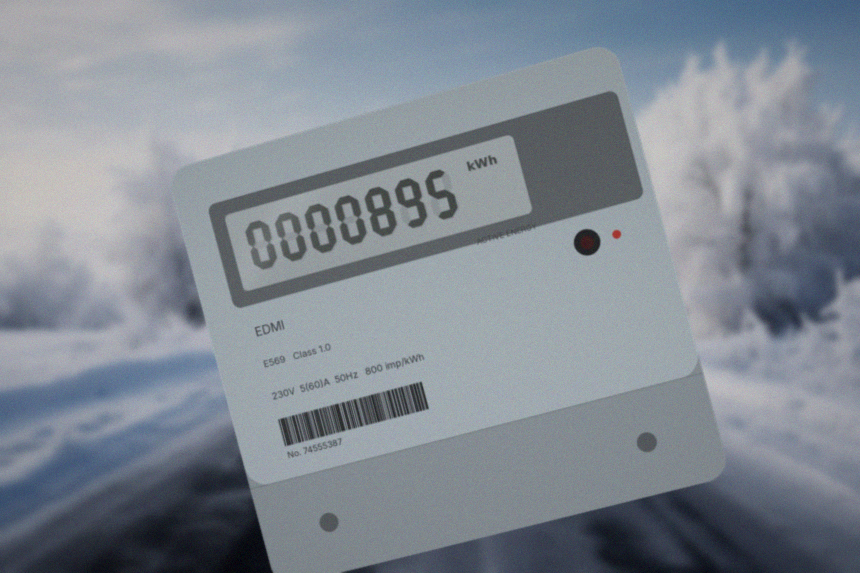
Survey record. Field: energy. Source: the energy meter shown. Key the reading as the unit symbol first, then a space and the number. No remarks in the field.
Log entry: kWh 895
